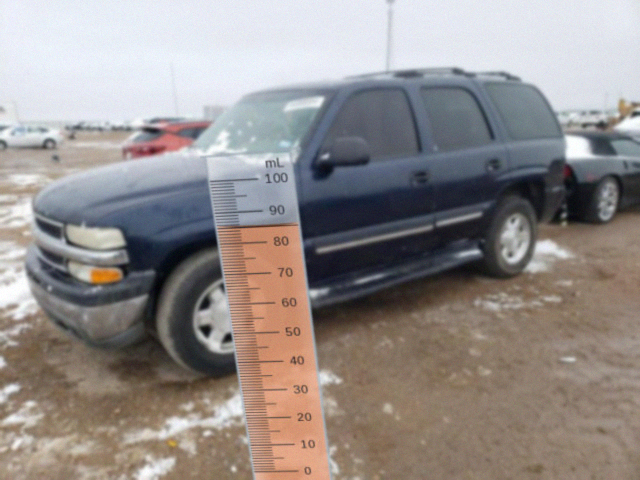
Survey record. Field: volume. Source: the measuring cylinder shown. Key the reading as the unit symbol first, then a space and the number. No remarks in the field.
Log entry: mL 85
